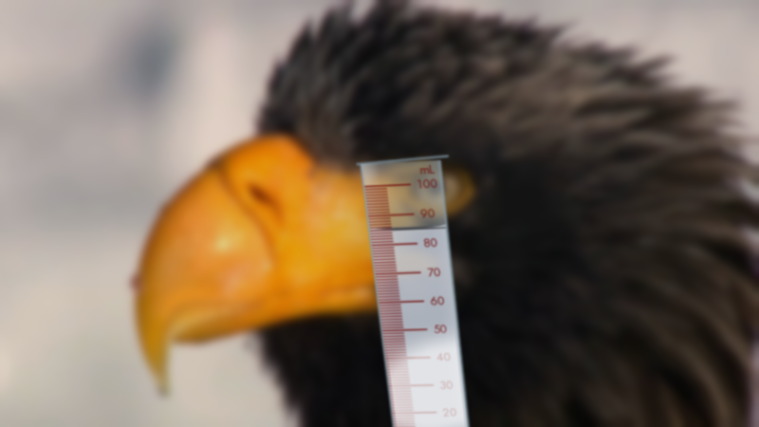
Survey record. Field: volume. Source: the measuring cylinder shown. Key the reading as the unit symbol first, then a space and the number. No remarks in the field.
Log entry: mL 85
